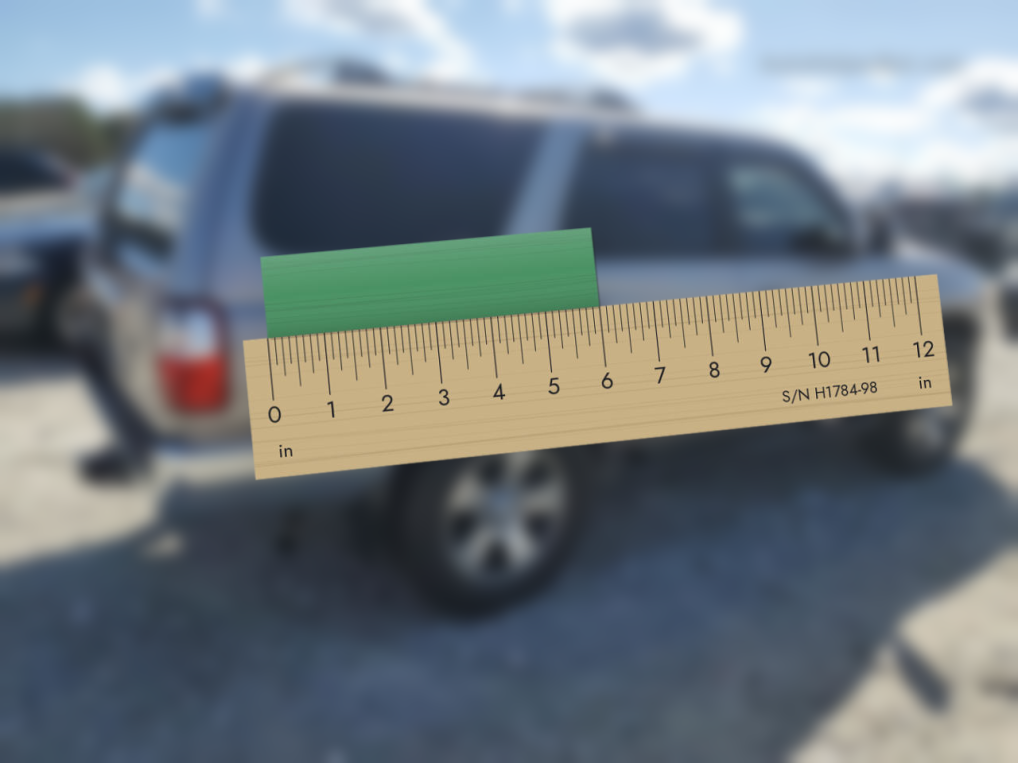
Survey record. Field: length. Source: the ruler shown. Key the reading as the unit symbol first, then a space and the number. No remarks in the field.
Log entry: in 6
